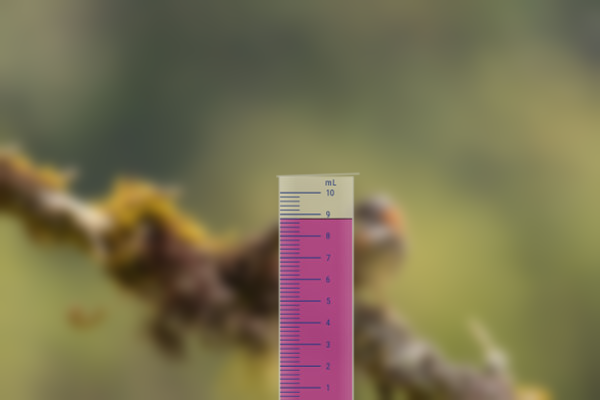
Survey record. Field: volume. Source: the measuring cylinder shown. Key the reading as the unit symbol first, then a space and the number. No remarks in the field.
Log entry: mL 8.8
